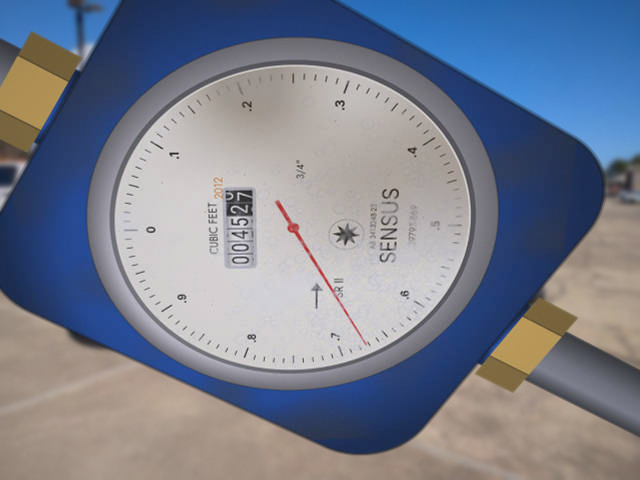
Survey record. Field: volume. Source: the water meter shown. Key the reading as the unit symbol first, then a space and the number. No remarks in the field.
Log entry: ft³ 4526.67
